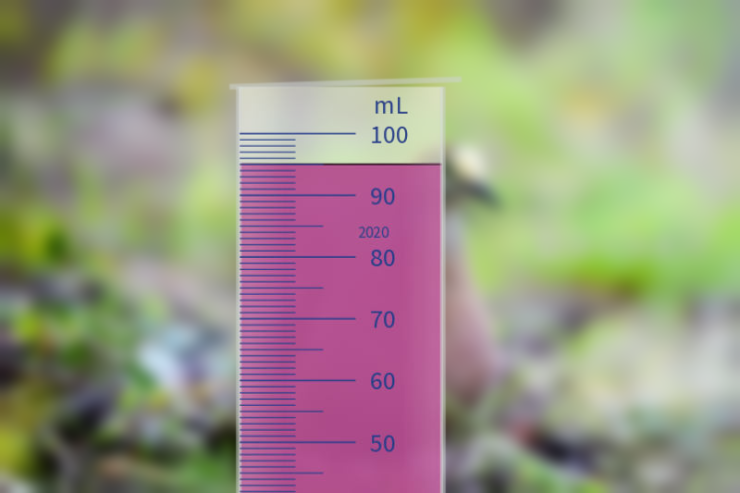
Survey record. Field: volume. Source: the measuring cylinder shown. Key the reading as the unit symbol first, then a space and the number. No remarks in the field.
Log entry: mL 95
